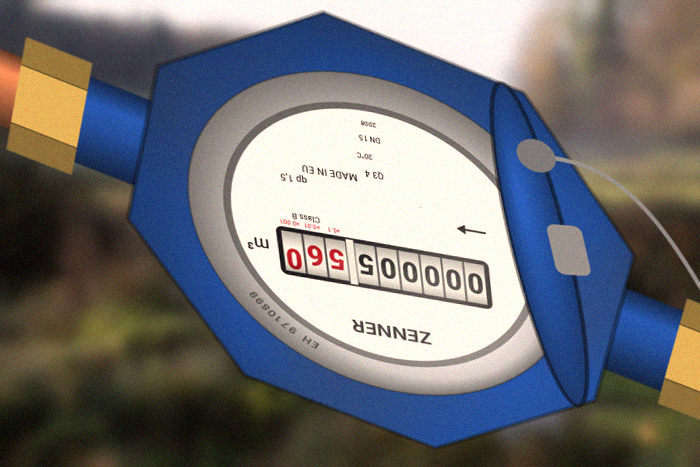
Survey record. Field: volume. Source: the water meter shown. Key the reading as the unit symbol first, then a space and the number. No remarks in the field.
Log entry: m³ 5.560
